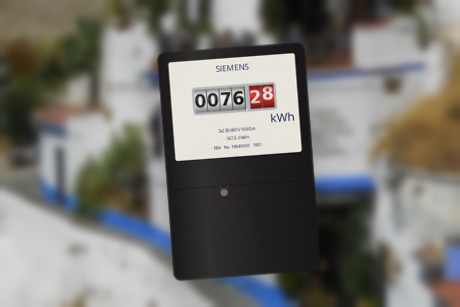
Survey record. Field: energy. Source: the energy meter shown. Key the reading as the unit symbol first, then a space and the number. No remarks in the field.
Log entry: kWh 76.28
